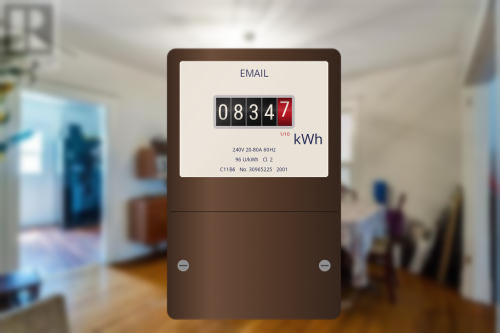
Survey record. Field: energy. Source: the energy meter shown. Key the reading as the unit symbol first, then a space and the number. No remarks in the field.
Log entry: kWh 834.7
